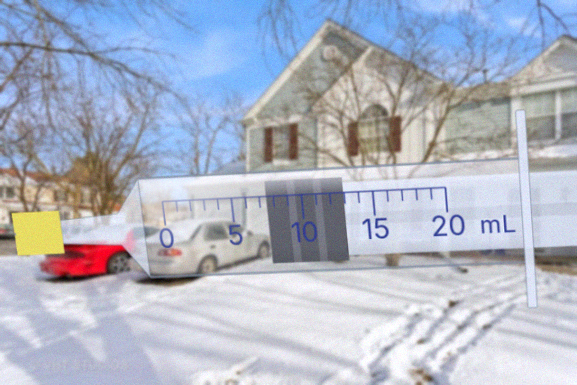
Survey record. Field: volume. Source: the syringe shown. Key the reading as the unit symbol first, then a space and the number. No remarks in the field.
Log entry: mL 7.5
